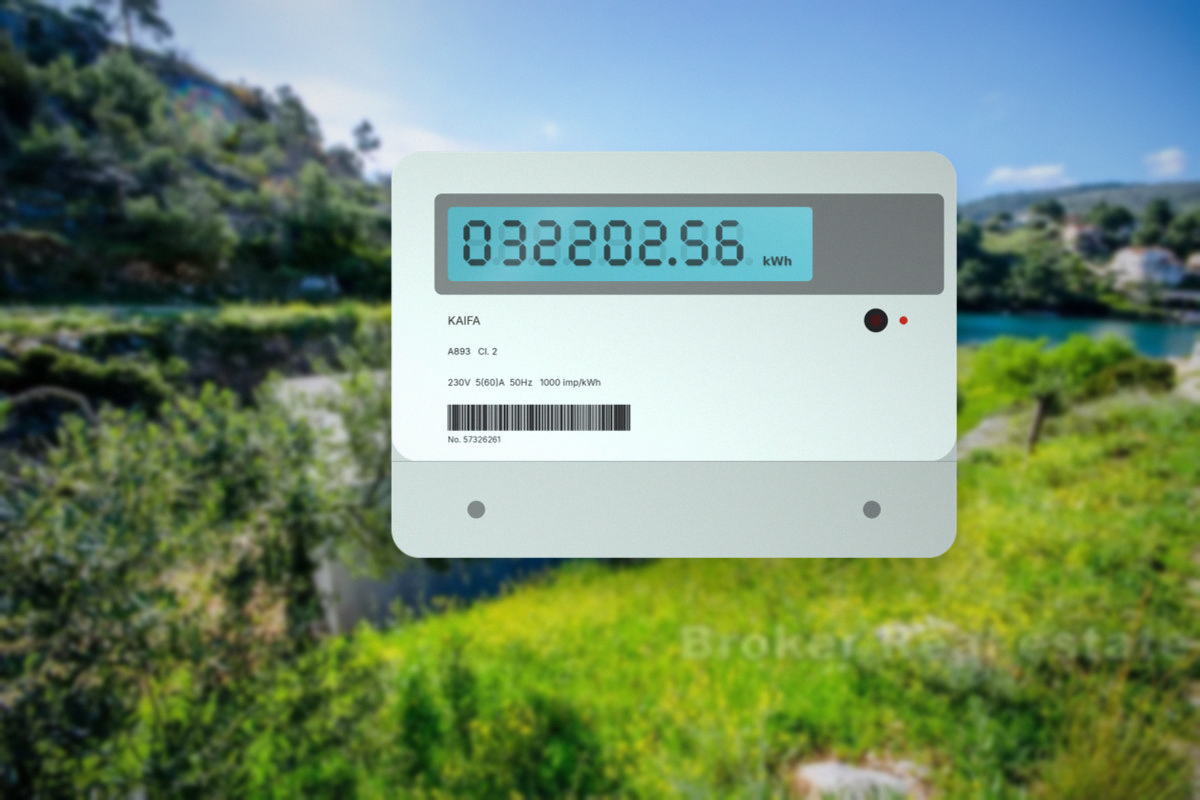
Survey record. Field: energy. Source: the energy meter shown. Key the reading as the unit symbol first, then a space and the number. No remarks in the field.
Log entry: kWh 32202.56
